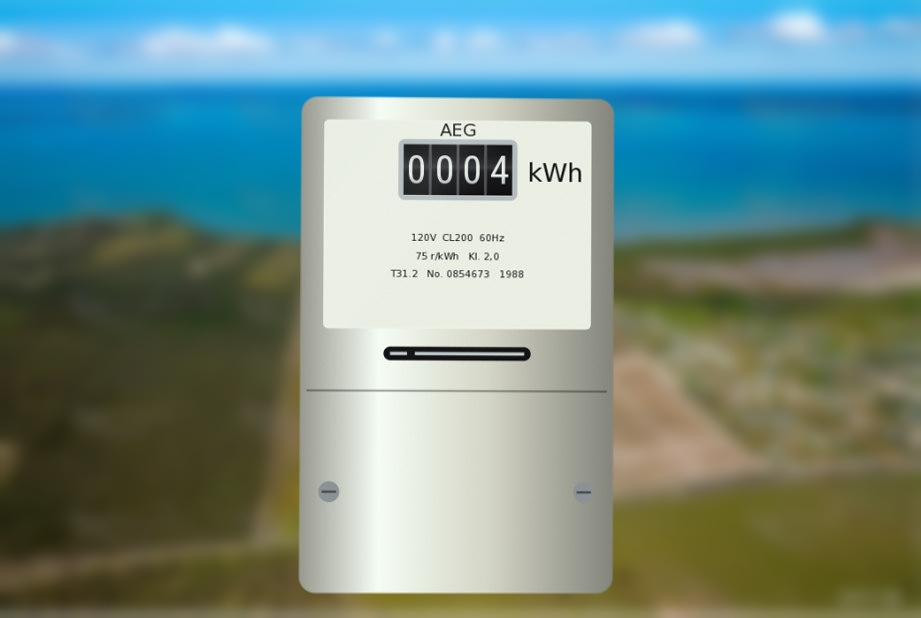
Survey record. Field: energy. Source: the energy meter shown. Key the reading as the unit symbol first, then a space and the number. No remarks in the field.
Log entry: kWh 4
